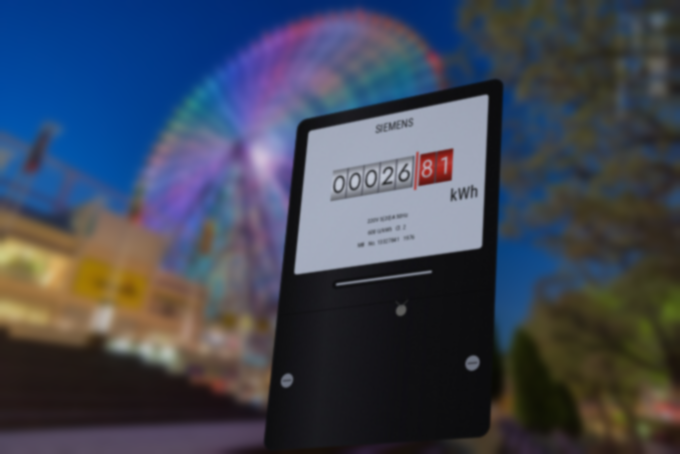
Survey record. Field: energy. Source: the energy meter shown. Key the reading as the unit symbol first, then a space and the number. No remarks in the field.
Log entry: kWh 26.81
